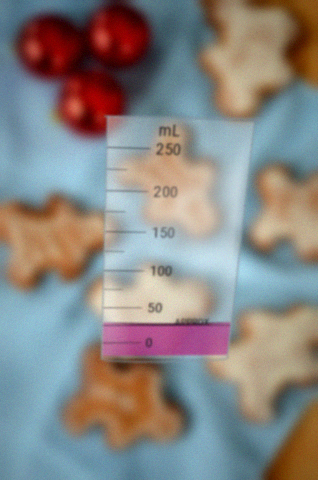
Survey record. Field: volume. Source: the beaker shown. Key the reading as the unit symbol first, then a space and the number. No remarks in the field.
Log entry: mL 25
